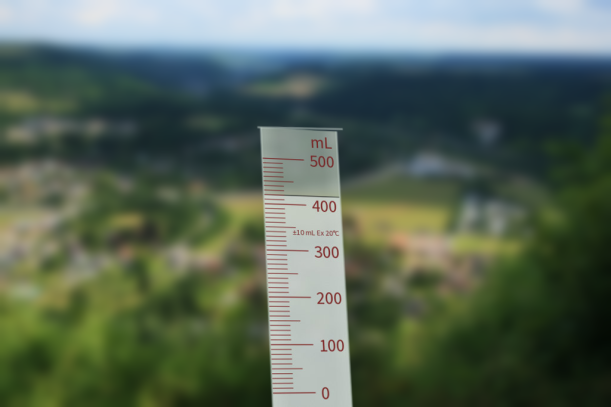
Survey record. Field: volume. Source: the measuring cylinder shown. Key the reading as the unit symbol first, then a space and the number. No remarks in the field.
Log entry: mL 420
